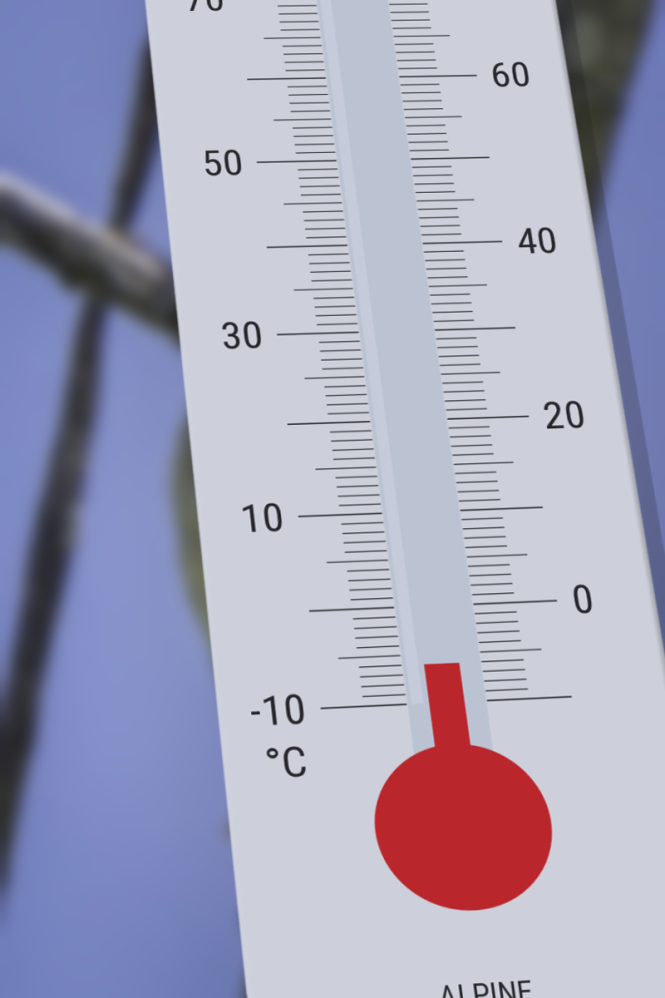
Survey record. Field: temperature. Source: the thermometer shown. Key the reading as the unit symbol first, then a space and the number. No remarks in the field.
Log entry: °C -6
